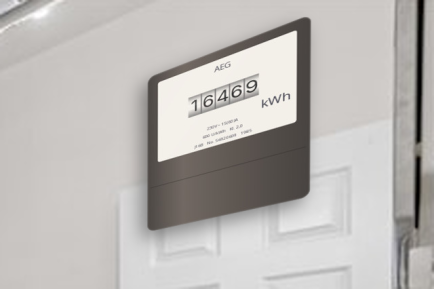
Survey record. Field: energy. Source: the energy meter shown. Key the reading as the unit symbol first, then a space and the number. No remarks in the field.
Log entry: kWh 16469
